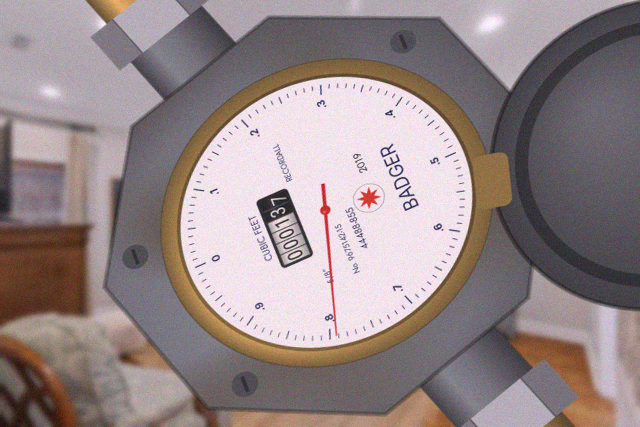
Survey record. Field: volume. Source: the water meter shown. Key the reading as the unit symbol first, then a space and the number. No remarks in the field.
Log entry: ft³ 136.79
